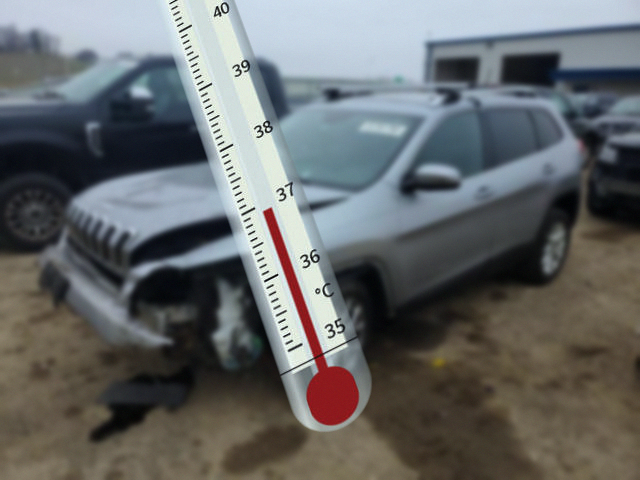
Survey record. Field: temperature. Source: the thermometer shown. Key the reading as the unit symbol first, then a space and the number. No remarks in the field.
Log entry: °C 36.9
